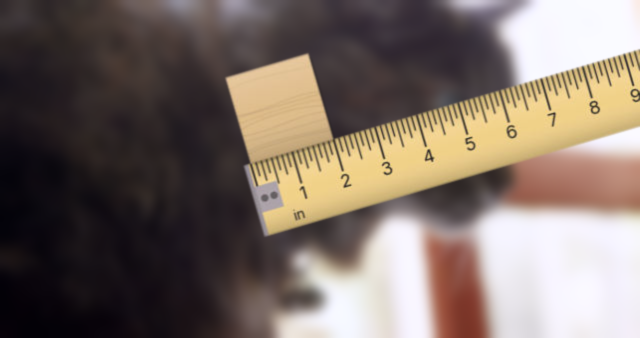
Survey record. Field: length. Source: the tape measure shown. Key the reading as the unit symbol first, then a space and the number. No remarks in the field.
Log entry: in 2
